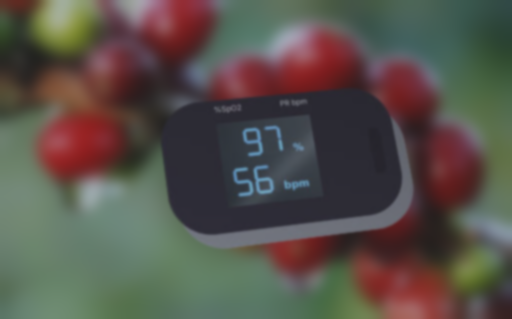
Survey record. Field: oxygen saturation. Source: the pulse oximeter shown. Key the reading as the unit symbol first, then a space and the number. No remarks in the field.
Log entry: % 97
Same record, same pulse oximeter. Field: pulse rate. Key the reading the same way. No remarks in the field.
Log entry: bpm 56
